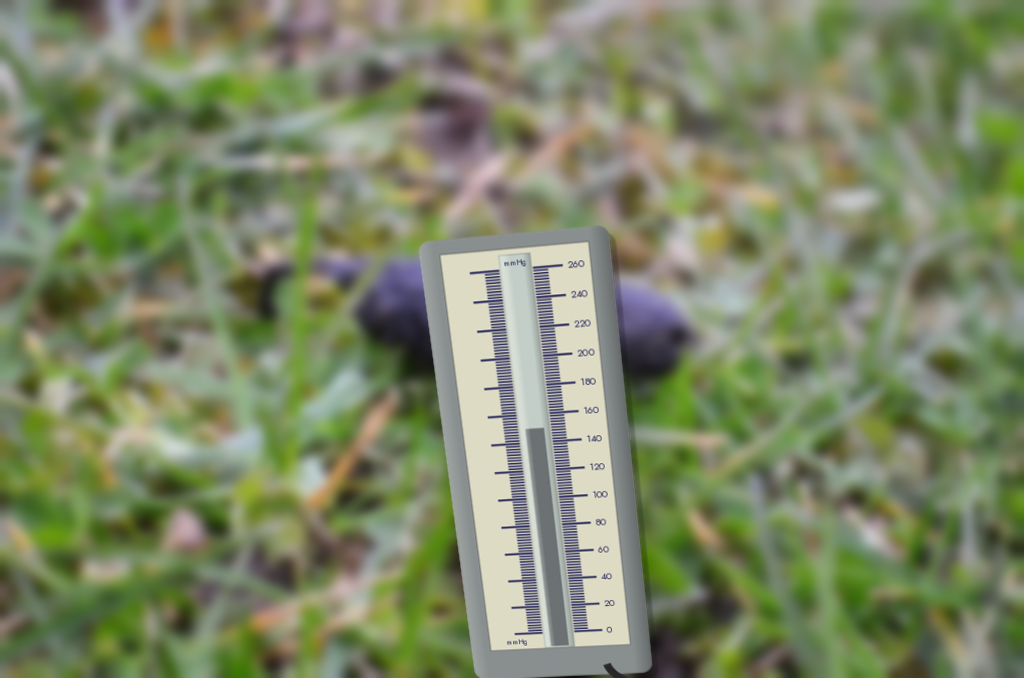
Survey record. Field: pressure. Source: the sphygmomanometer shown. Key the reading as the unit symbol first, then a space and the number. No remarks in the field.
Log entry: mmHg 150
